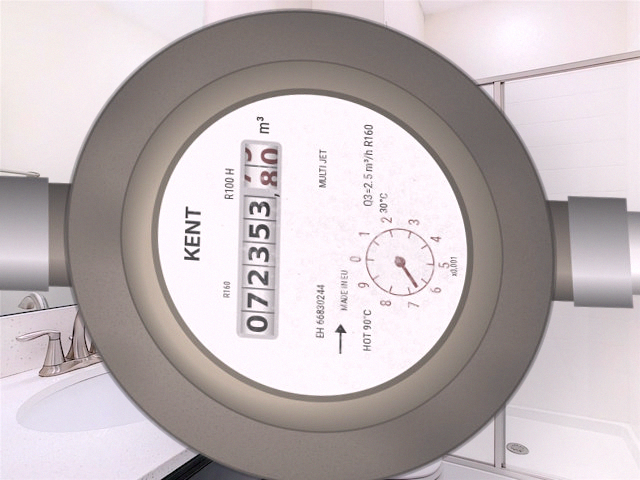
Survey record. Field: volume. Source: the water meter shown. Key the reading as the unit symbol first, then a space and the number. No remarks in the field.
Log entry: m³ 72353.796
